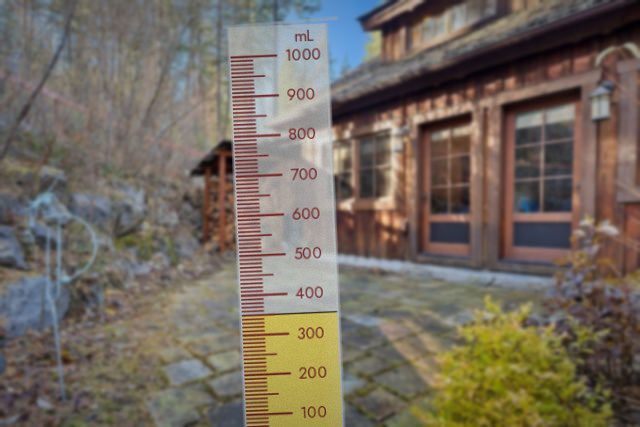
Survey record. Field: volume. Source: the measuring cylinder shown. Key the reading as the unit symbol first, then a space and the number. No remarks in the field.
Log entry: mL 350
